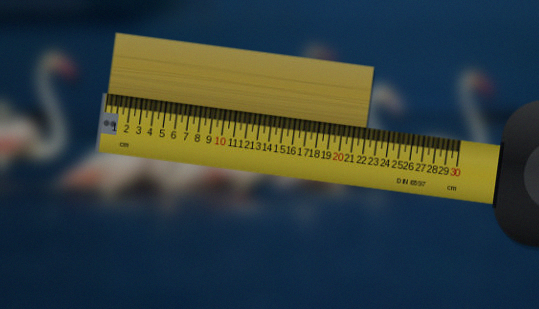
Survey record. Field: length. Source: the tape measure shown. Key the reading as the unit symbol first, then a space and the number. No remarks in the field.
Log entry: cm 22
